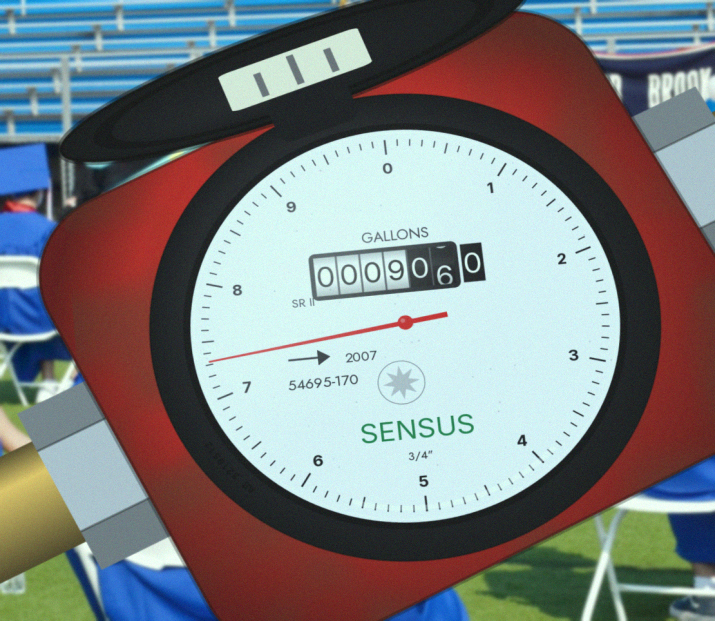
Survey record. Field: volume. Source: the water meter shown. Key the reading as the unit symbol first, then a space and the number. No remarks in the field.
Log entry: gal 9057.3
